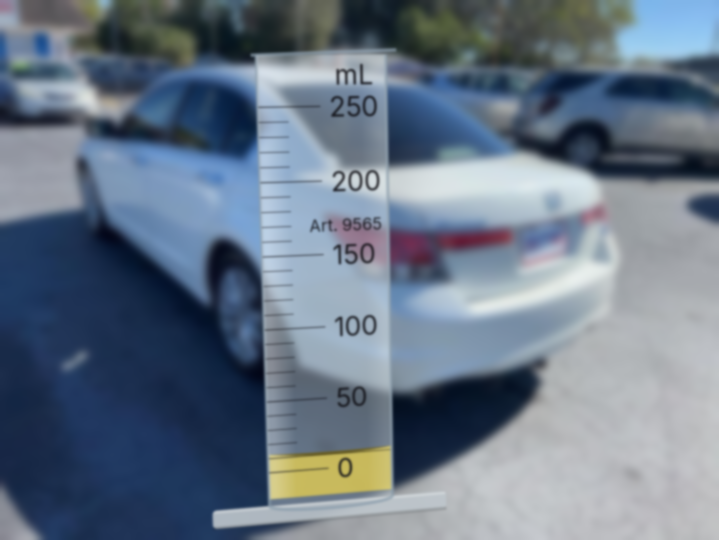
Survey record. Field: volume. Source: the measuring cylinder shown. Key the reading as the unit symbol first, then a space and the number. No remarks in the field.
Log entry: mL 10
